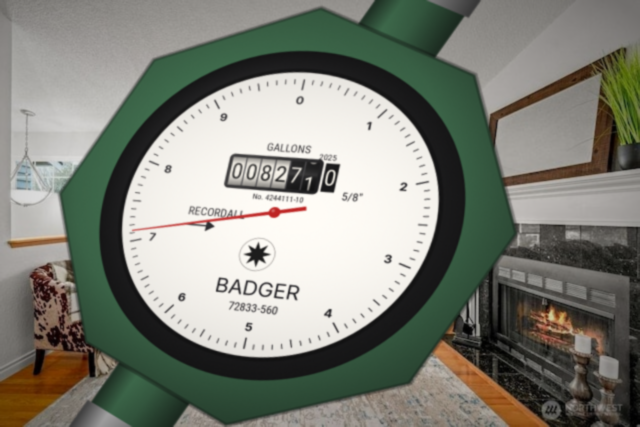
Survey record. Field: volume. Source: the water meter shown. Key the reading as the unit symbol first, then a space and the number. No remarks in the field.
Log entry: gal 82707.1
